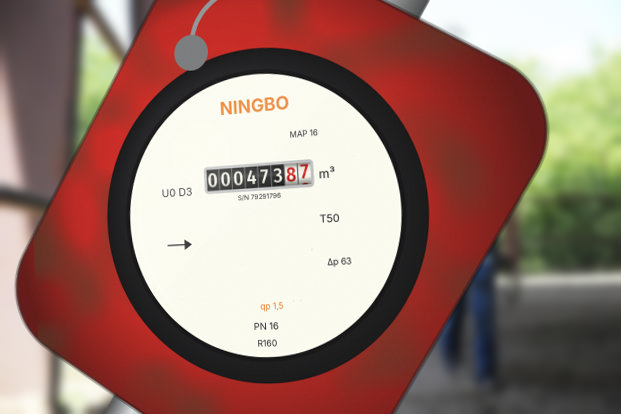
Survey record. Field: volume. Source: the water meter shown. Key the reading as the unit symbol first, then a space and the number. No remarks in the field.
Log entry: m³ 473.87
